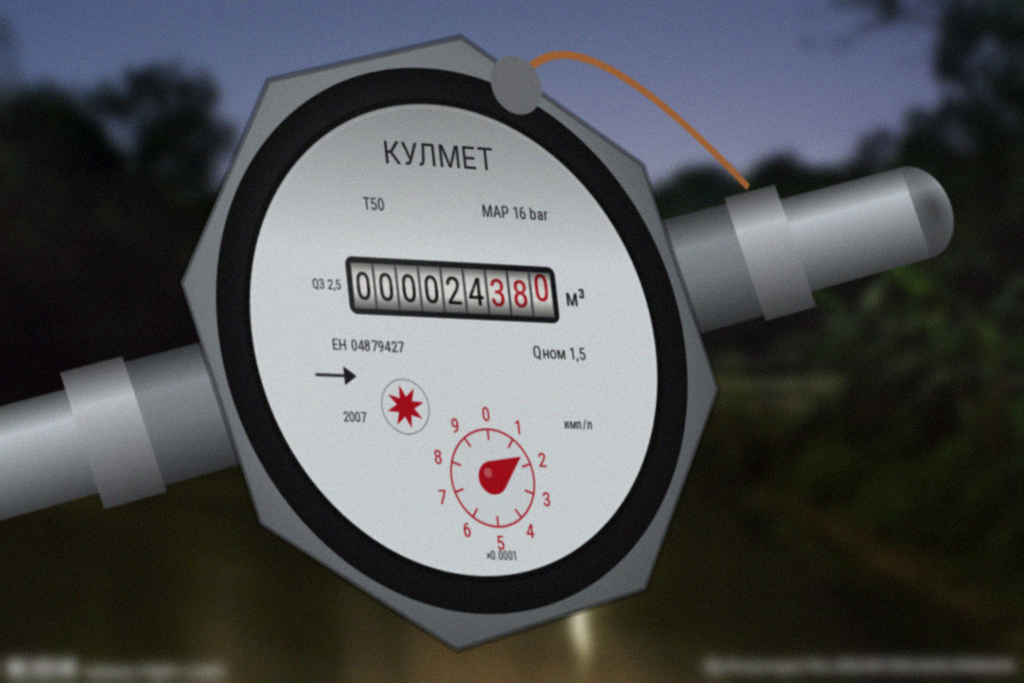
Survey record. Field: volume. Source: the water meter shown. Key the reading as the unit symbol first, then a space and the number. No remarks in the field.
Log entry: m³ 24.3801
